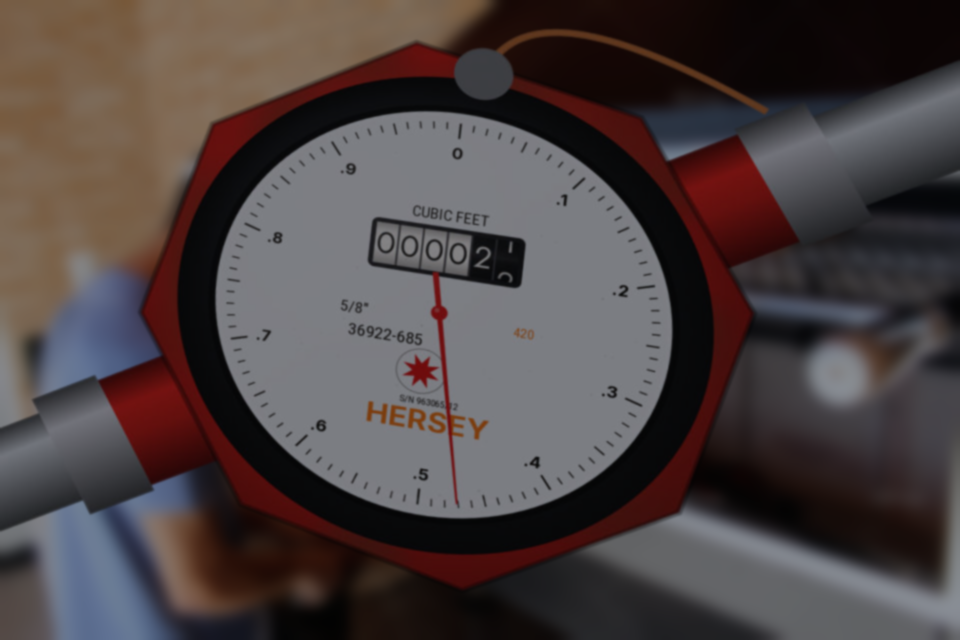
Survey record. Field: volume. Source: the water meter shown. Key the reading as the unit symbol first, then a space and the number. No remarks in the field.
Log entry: ft³ 21.47
